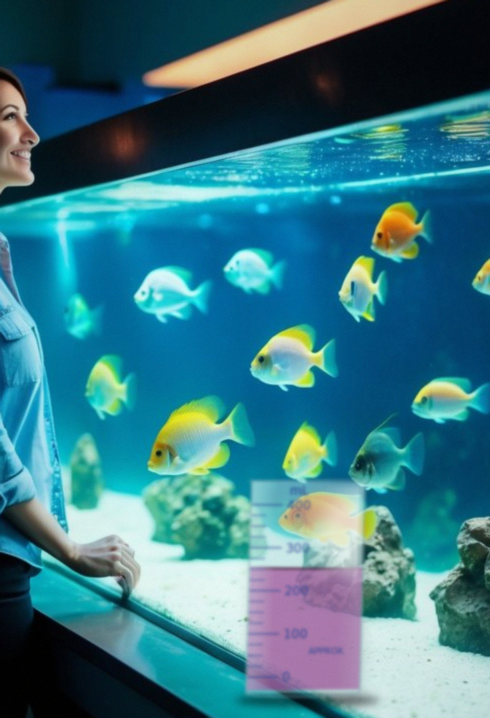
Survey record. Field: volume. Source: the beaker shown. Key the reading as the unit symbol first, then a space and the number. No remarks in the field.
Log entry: mL 250
